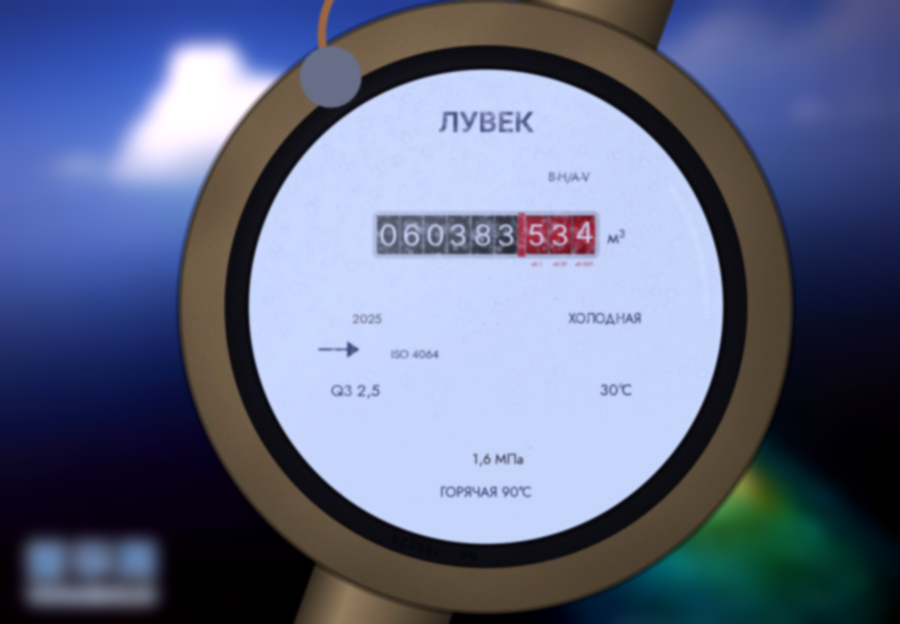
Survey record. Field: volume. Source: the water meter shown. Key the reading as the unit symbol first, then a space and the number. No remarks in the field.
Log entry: m³ 60383.534
